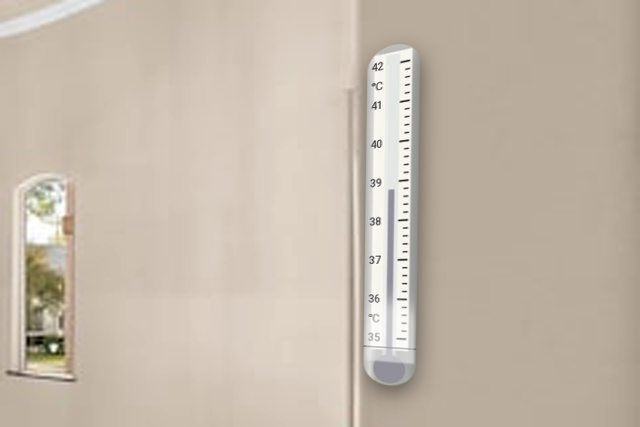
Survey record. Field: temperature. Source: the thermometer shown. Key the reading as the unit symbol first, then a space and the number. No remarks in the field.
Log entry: °C 38.8
